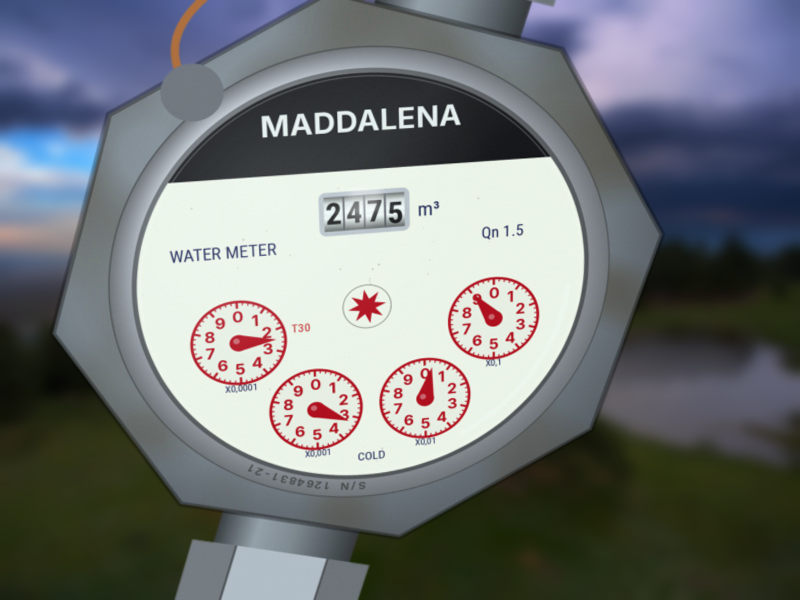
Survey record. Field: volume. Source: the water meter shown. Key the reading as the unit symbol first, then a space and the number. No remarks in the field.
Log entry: m³ 2474.9032
